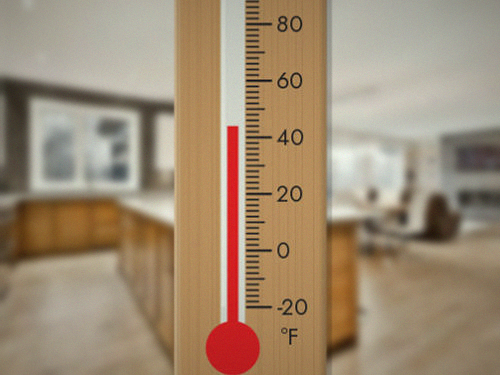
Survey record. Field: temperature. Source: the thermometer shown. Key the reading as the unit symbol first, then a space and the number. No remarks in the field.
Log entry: °F 44
